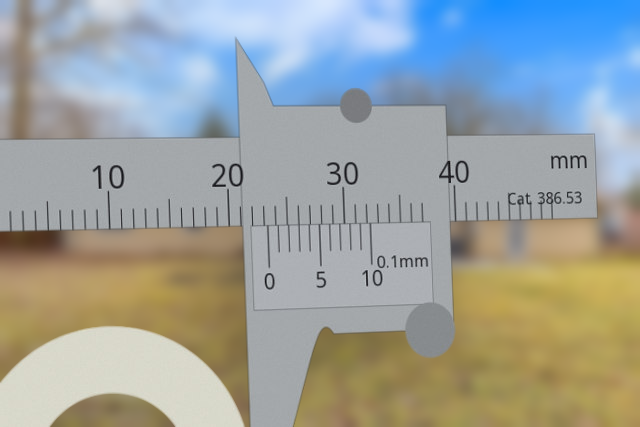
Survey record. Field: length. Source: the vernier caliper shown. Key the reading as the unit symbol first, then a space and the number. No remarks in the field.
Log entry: mm 23.3
